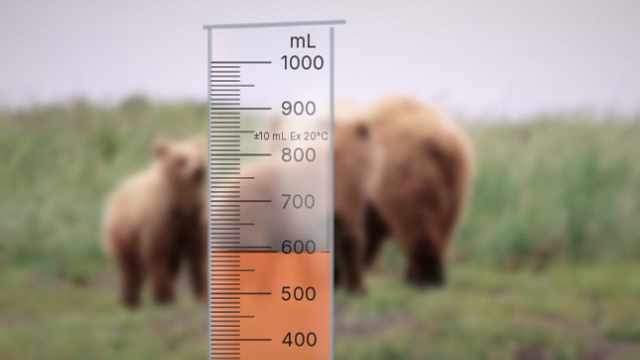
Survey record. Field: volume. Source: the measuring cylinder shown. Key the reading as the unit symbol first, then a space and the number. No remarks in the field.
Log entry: mL 590
